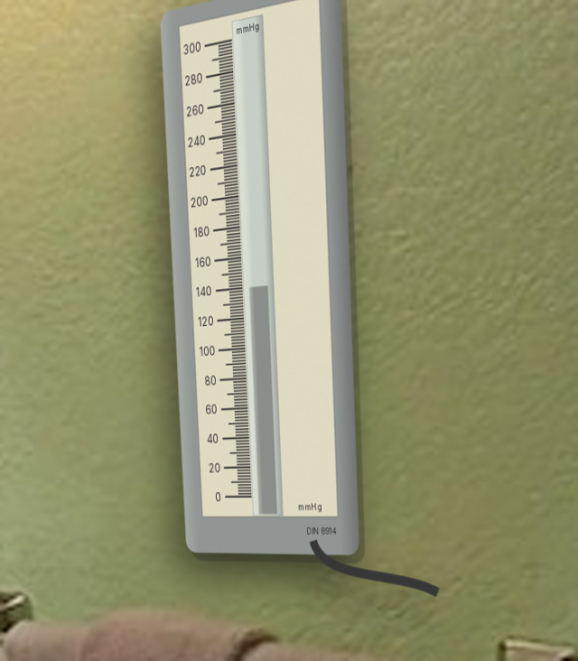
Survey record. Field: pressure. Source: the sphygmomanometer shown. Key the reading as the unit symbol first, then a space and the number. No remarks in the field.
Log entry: mmHg 140
